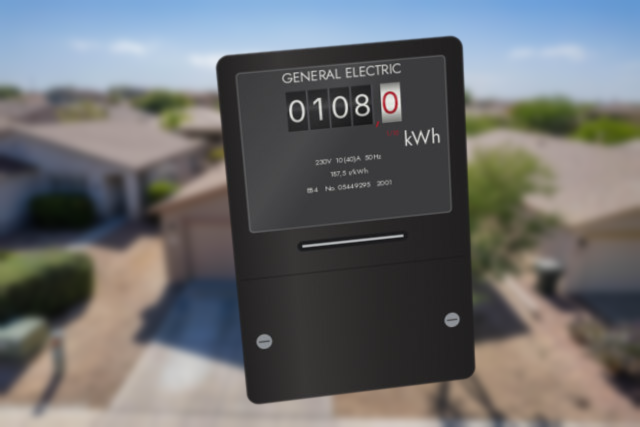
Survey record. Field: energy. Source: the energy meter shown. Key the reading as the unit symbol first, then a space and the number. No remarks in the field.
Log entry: kWh 108.0
